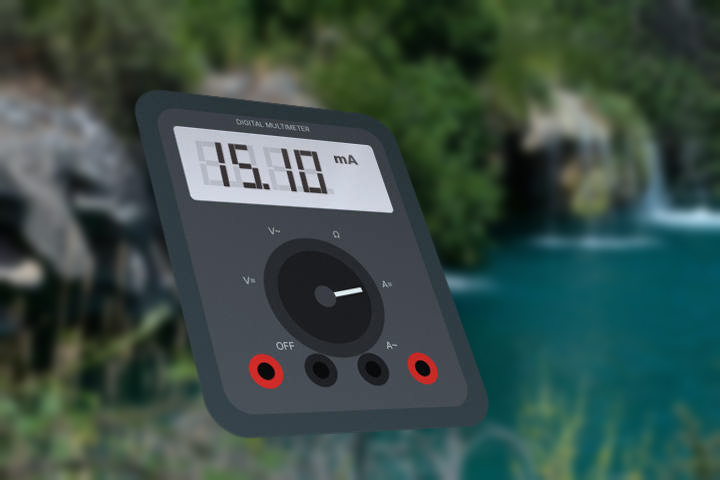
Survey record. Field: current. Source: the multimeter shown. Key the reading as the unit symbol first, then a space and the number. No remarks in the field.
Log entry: mA 15.10
